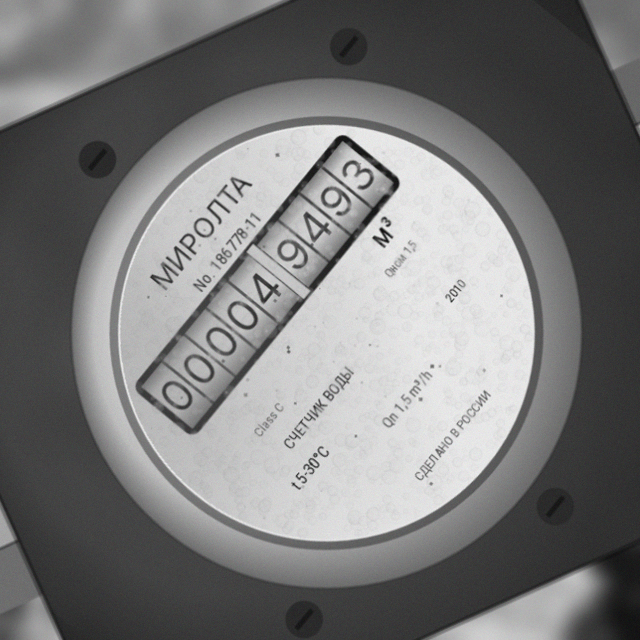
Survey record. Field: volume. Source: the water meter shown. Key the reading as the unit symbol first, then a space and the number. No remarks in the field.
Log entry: m³ 4.9493
